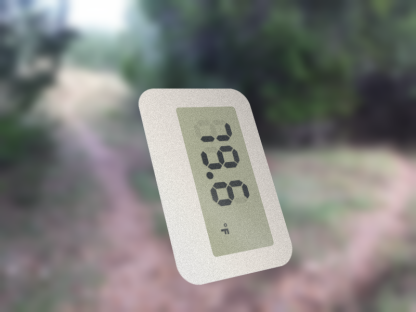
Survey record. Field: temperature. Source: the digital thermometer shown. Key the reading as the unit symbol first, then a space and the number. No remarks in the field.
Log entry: °F 79.6
